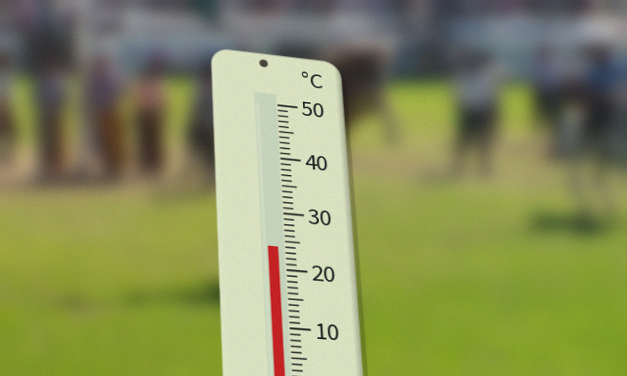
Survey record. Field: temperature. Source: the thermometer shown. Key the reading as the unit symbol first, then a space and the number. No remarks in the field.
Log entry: °C 24
